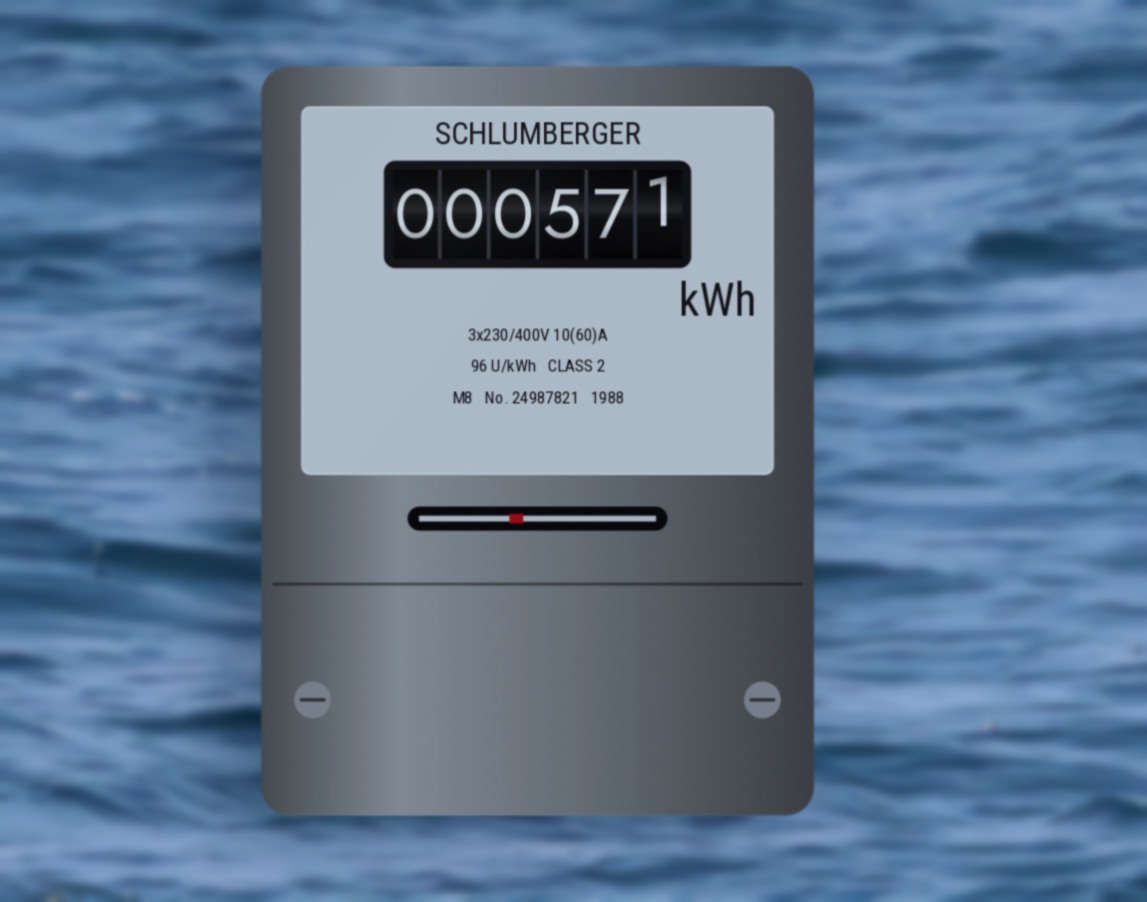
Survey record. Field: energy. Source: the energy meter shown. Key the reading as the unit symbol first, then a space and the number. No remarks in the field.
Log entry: kWh 571
